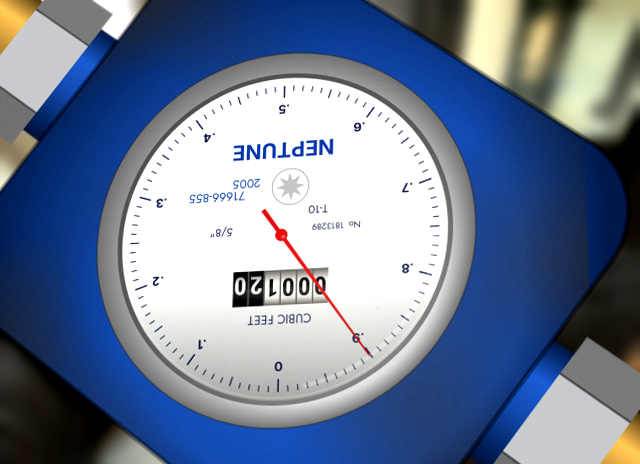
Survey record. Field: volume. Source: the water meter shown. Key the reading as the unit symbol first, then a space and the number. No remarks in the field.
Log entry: ft³ 119.90
